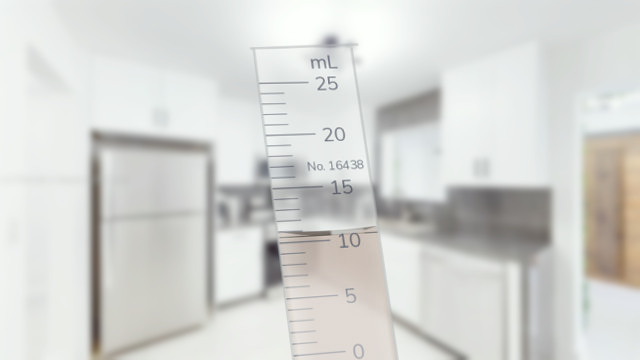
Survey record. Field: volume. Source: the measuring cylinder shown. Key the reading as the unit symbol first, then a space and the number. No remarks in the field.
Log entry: mL 10.5
